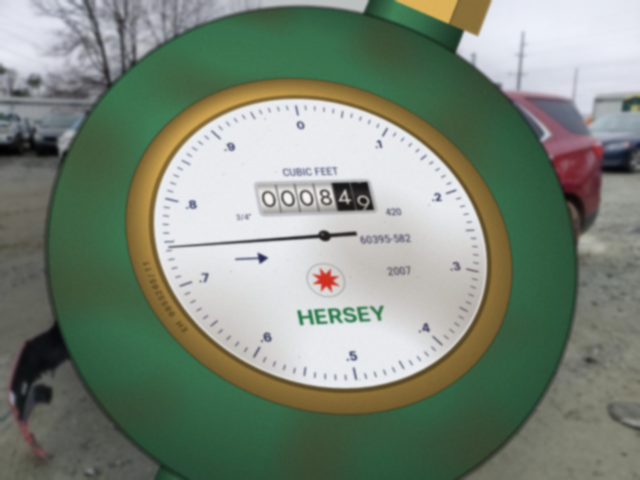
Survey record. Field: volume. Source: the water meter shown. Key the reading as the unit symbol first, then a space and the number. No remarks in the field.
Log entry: ft³ 848.74
